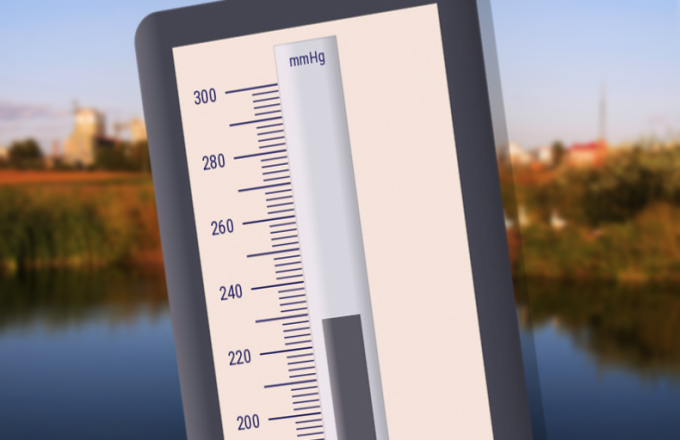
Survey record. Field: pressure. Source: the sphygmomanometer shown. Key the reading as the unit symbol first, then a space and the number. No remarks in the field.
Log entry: mmHg 228
